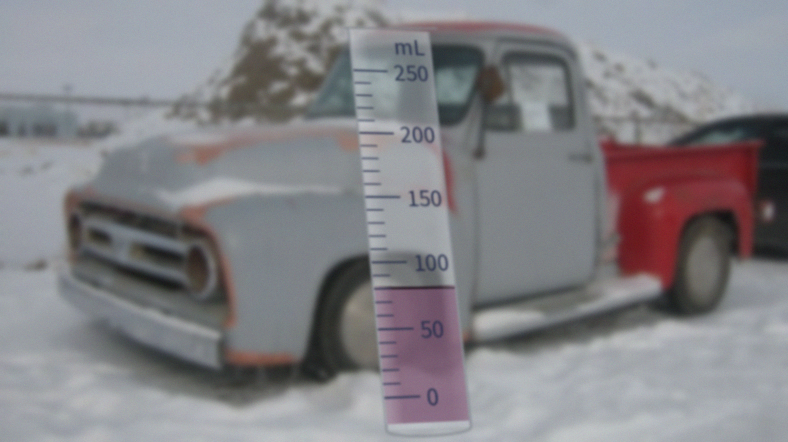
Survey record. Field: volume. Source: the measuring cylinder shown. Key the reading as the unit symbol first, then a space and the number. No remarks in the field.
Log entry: mL 80
